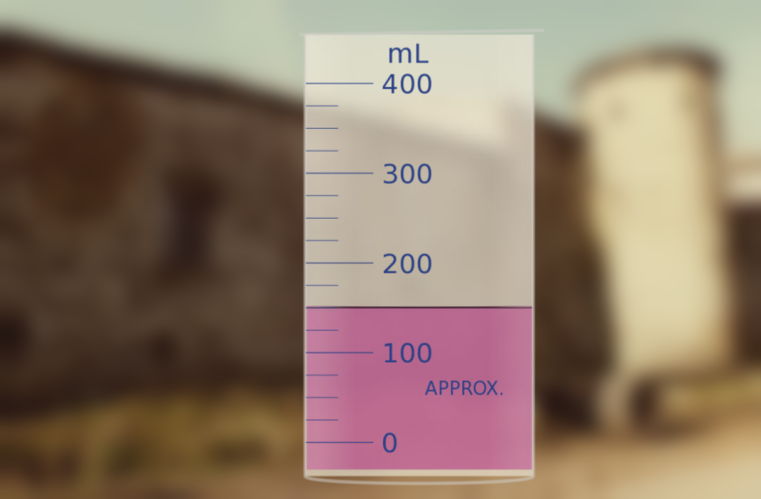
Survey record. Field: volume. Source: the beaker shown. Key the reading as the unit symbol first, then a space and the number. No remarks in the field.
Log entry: mL 150
